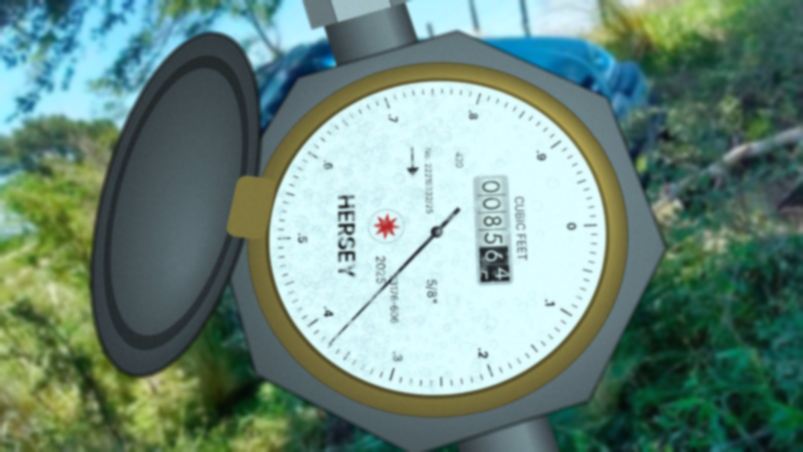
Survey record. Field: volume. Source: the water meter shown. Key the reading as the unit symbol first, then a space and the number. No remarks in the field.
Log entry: ft³ 8564.37
